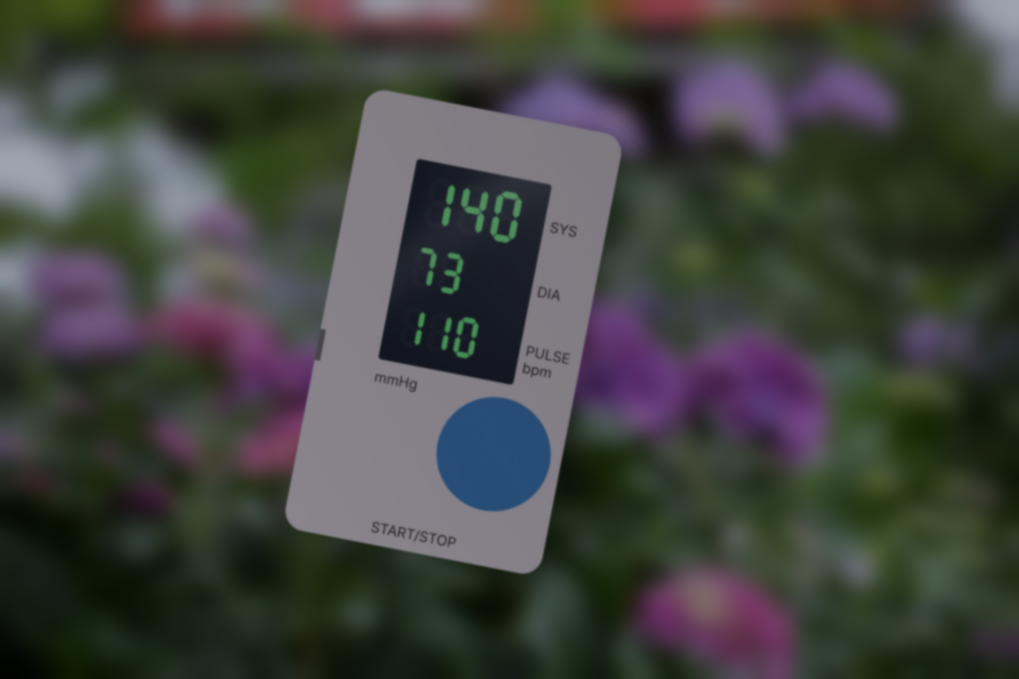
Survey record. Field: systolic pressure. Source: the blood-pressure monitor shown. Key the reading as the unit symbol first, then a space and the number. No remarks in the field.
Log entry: mmHg 140
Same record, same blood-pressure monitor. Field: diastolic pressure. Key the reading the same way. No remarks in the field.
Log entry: mmHg 73
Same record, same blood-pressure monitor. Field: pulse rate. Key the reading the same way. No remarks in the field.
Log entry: bpm 110
